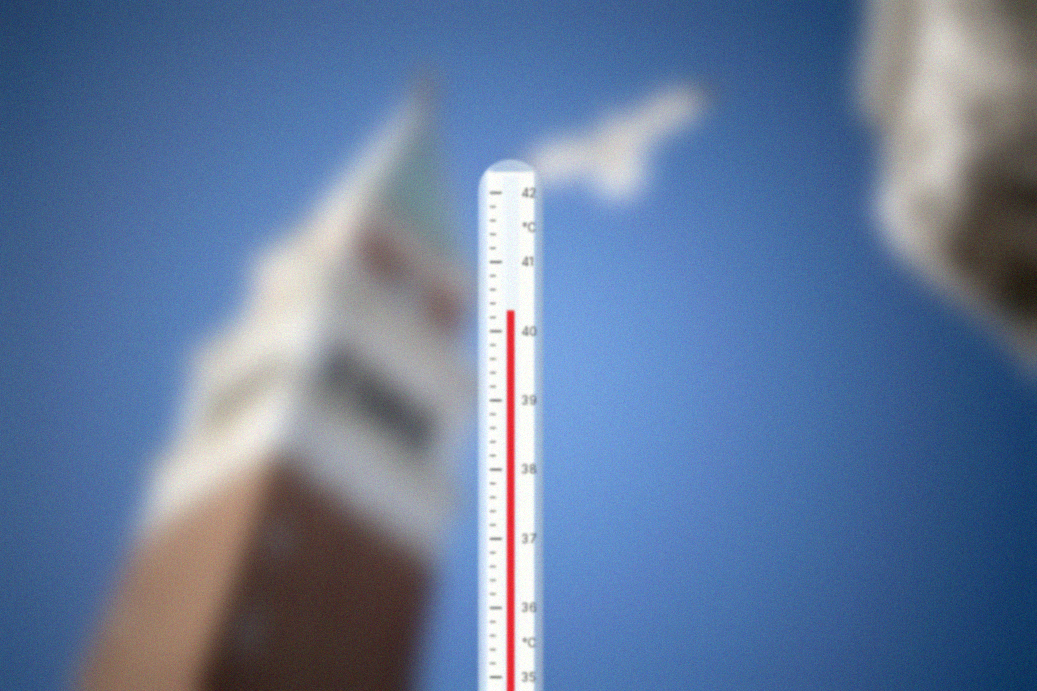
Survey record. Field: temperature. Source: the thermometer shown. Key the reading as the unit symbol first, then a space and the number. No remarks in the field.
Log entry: °C 40.3
